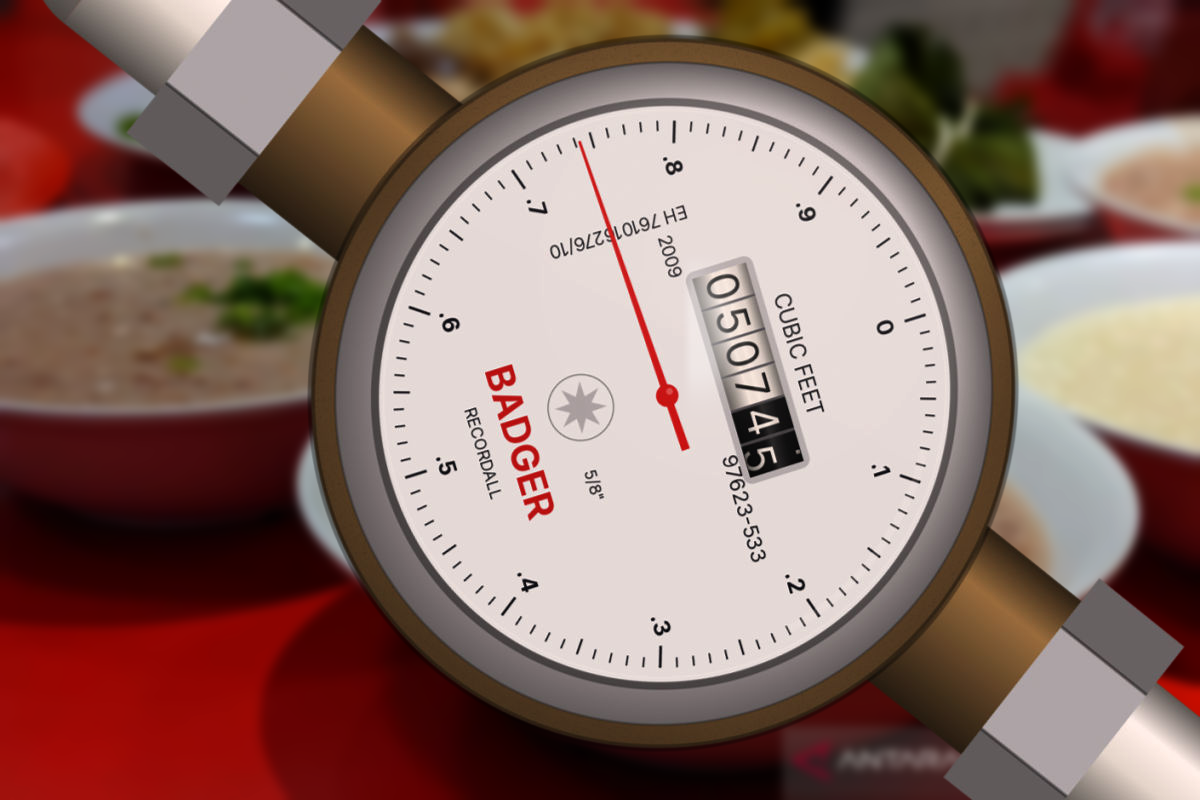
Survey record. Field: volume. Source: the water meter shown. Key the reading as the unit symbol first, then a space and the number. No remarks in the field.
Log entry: ft³ 50744.74
